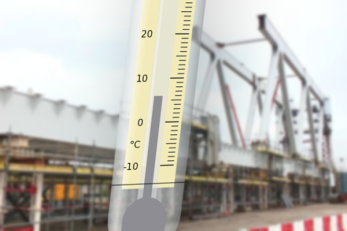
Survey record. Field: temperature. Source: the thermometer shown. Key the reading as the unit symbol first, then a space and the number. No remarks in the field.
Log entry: °C 6
